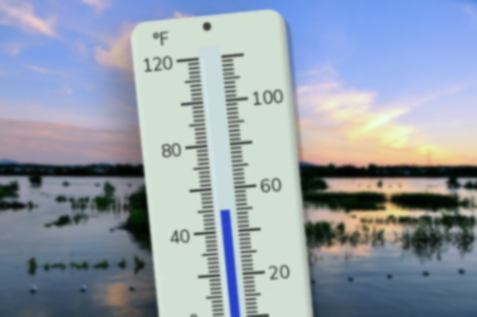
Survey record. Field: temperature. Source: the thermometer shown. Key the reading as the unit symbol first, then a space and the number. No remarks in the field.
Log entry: °F 50
